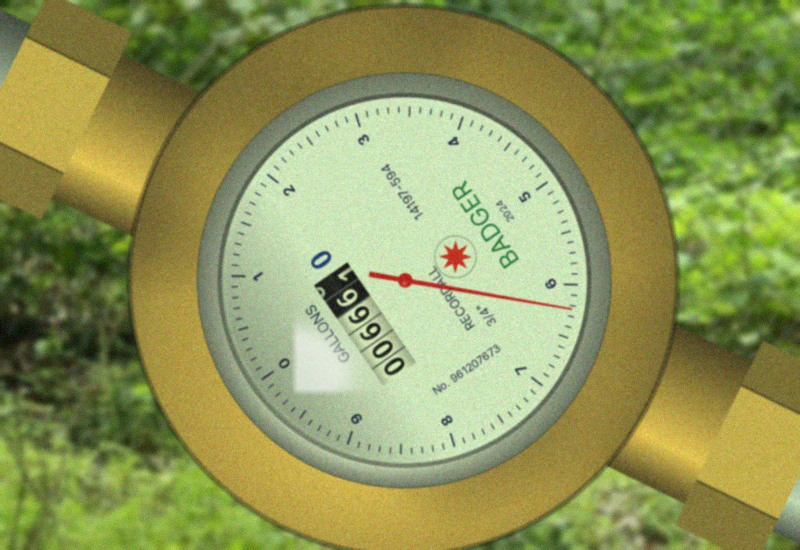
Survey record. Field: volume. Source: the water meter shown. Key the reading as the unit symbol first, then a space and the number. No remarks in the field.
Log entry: gal 66606.2
